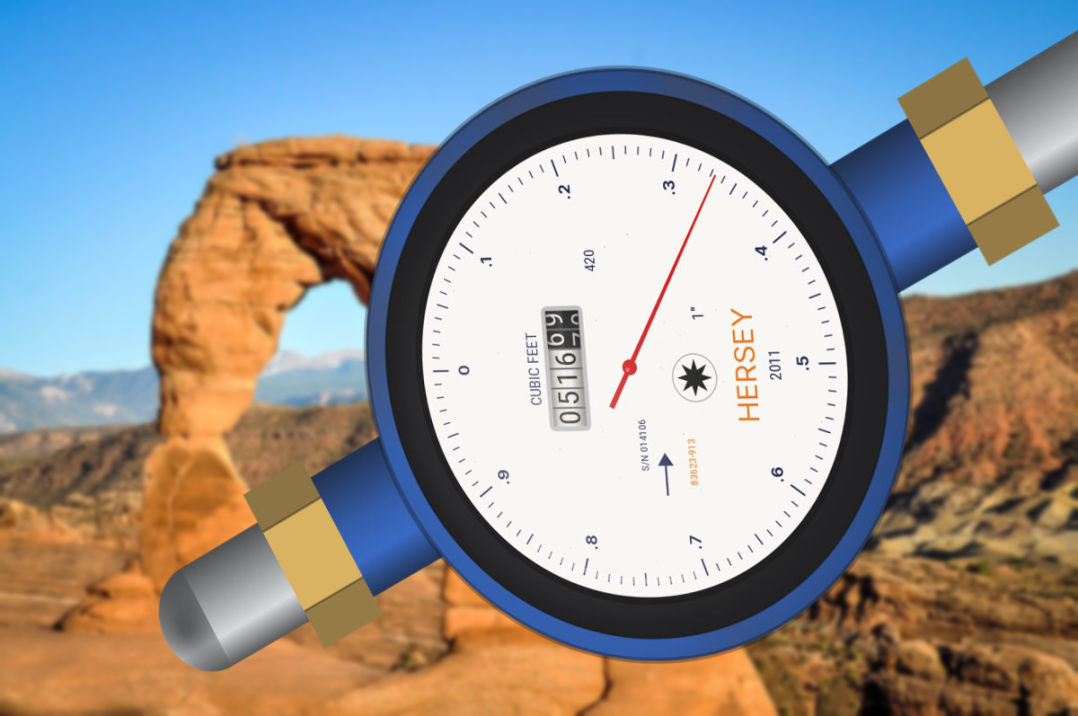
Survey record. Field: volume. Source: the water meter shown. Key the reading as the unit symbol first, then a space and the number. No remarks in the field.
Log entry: ft³ 51669.33
